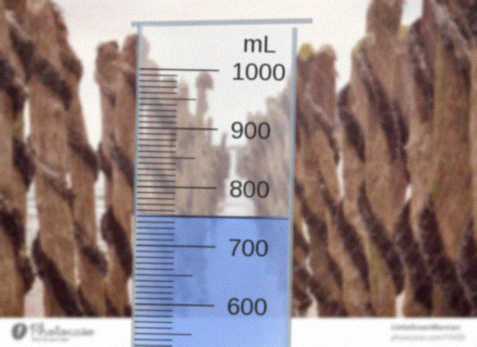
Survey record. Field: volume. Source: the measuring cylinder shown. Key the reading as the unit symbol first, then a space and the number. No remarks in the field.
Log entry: mL 750
